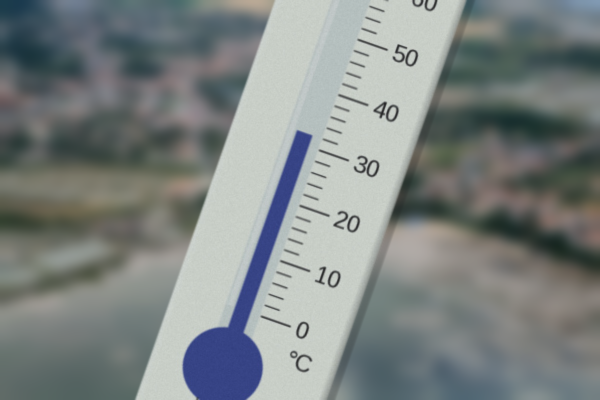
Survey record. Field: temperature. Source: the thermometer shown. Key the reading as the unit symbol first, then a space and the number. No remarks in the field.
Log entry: °C 32
